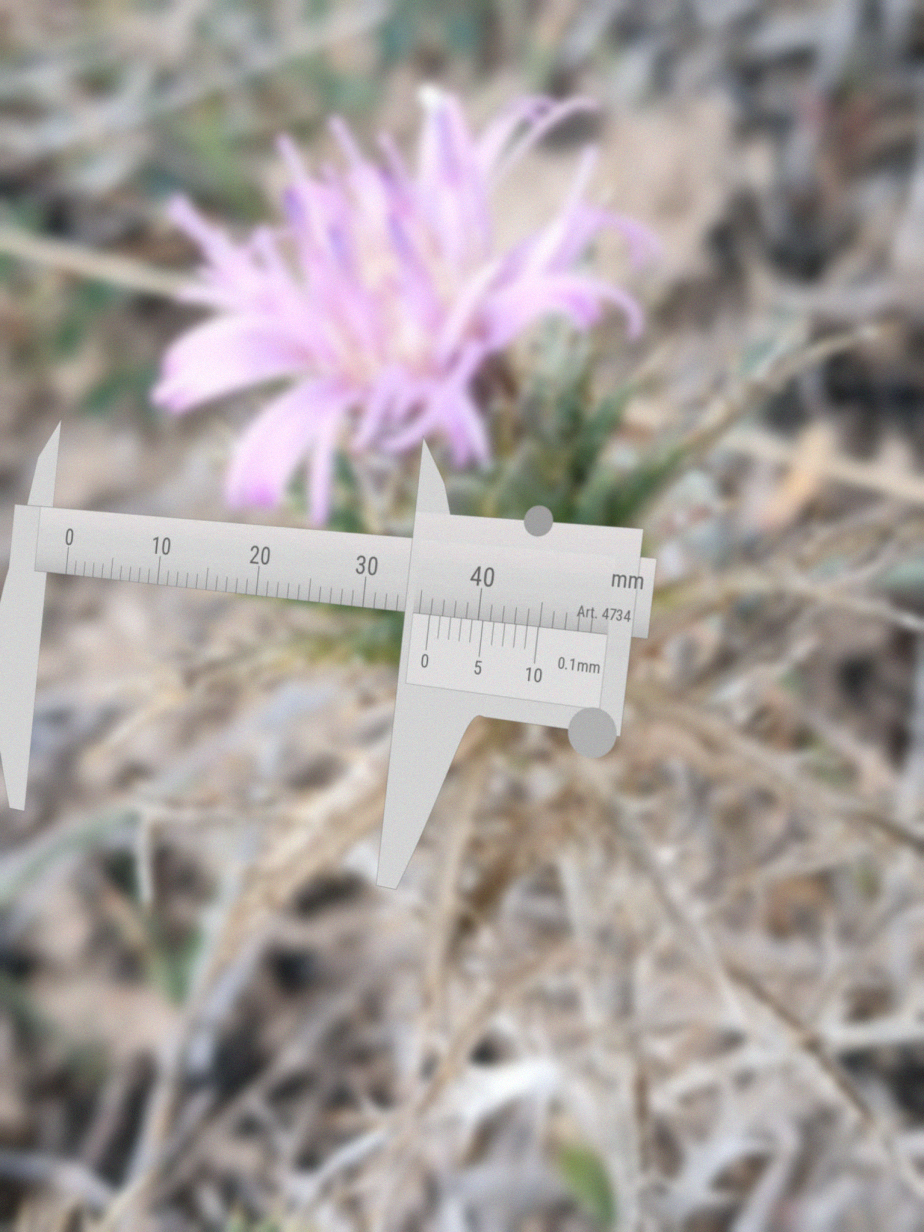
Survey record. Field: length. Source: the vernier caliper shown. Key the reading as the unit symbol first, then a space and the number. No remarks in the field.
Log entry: mm 35.9
